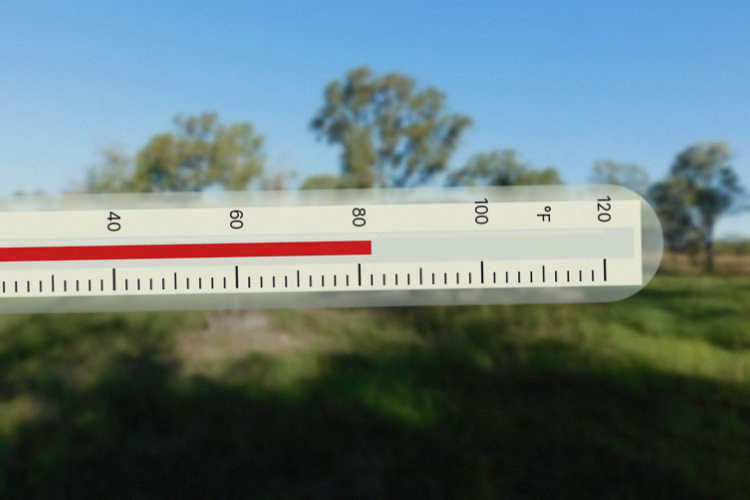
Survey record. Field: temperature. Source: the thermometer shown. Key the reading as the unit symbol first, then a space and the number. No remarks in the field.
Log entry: °F 82
